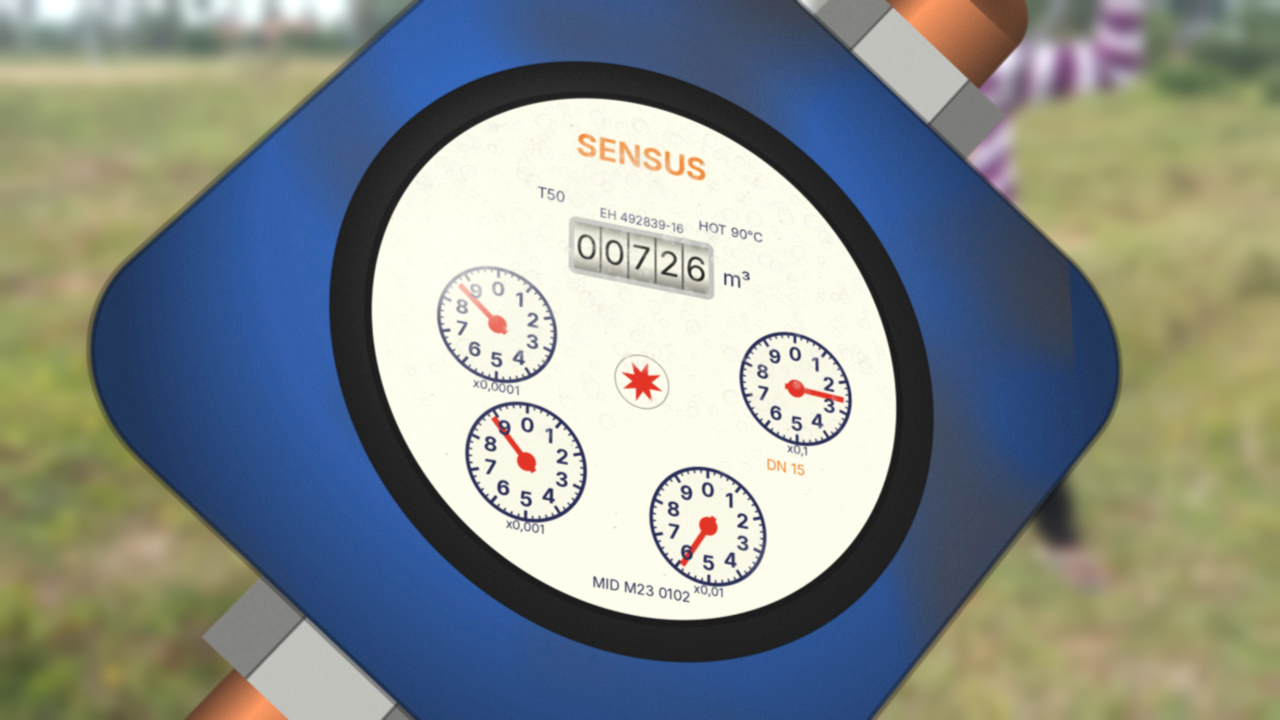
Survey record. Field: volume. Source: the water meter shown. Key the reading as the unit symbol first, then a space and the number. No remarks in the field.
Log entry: m³ 726.2588
